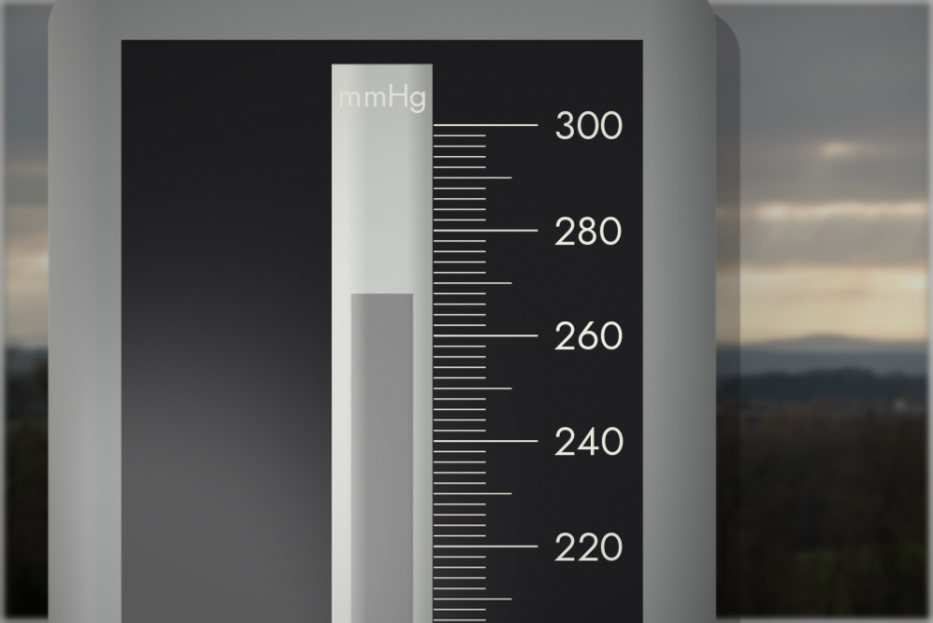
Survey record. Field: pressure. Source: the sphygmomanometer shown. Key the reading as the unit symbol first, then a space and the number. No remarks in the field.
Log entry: mmHg 268
